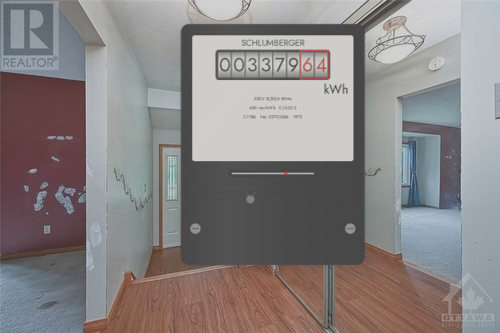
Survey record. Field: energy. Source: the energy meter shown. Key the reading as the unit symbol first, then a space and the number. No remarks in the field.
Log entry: kWh 3379.64
